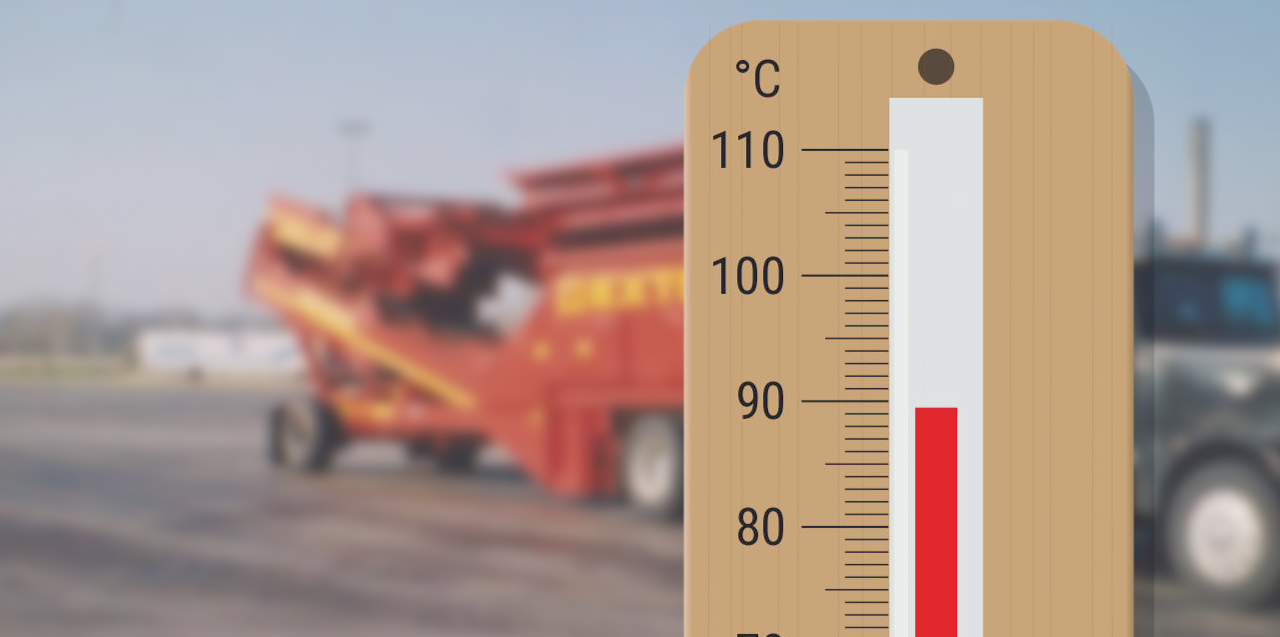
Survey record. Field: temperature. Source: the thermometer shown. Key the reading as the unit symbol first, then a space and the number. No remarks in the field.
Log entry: °C 89.5
